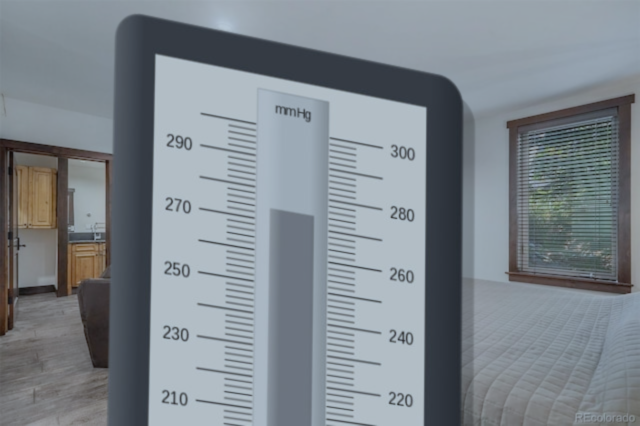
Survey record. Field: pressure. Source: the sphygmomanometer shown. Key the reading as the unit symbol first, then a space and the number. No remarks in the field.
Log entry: mmHg 274
